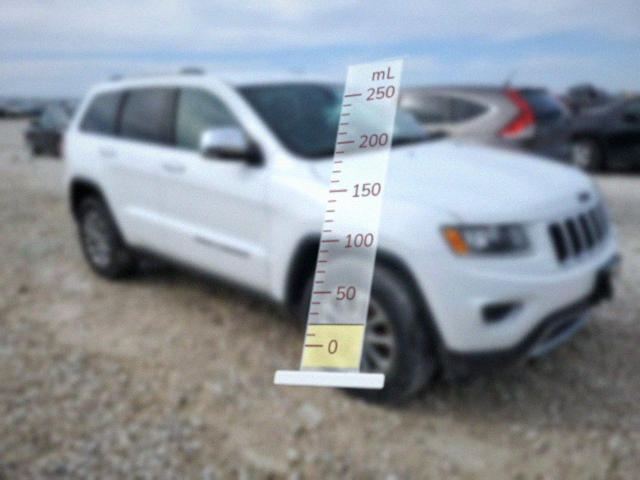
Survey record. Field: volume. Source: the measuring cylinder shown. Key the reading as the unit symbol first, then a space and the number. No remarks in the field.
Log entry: mL 20
